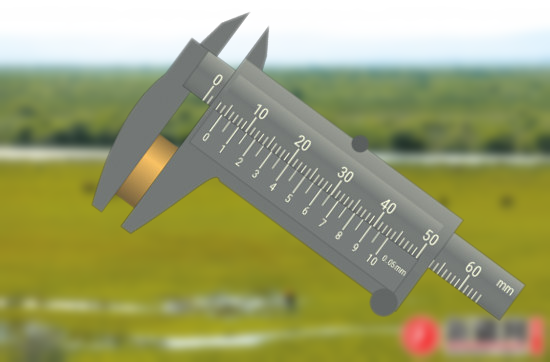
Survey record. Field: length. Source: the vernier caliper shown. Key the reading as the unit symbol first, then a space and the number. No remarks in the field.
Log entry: mm 4.5
